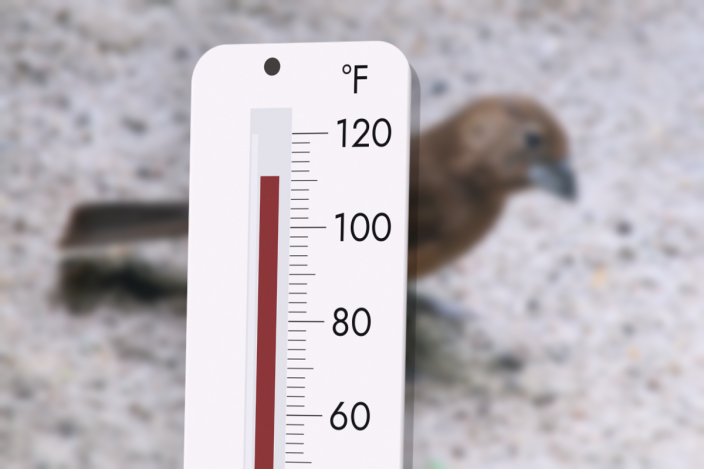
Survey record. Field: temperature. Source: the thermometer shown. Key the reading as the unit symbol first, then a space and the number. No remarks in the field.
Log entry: °F 111
